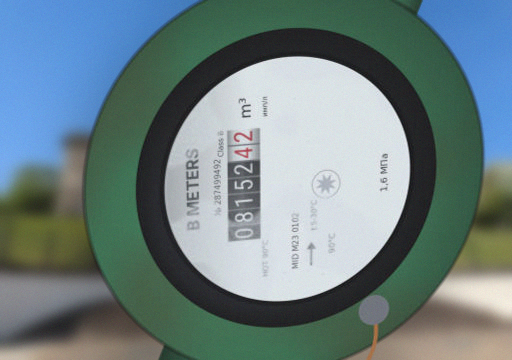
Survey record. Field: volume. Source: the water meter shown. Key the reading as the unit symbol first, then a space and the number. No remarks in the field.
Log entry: m³ 8152.42
